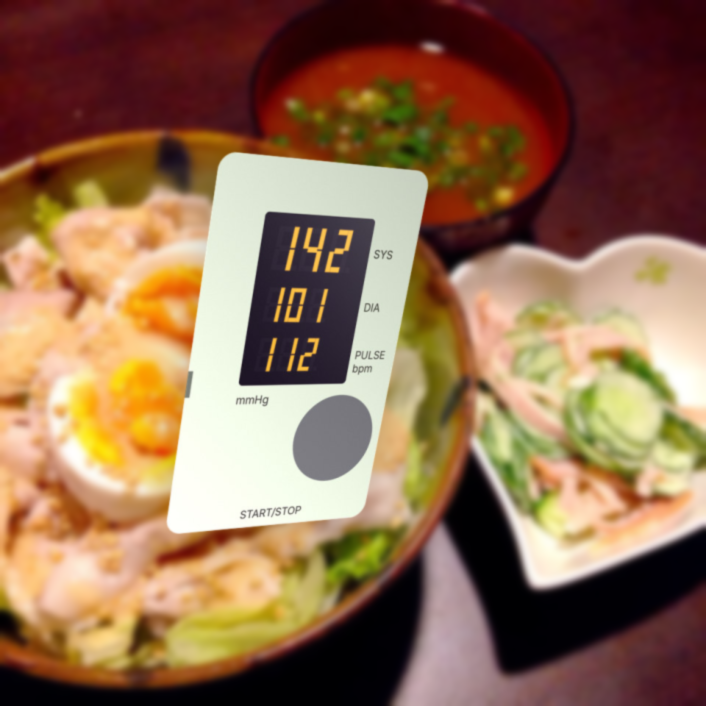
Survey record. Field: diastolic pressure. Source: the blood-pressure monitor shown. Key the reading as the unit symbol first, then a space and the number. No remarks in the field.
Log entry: mmHg 101
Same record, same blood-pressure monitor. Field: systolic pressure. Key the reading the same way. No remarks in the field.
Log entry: mmHg 142
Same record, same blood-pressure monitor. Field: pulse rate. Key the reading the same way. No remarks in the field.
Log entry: bpm 112
